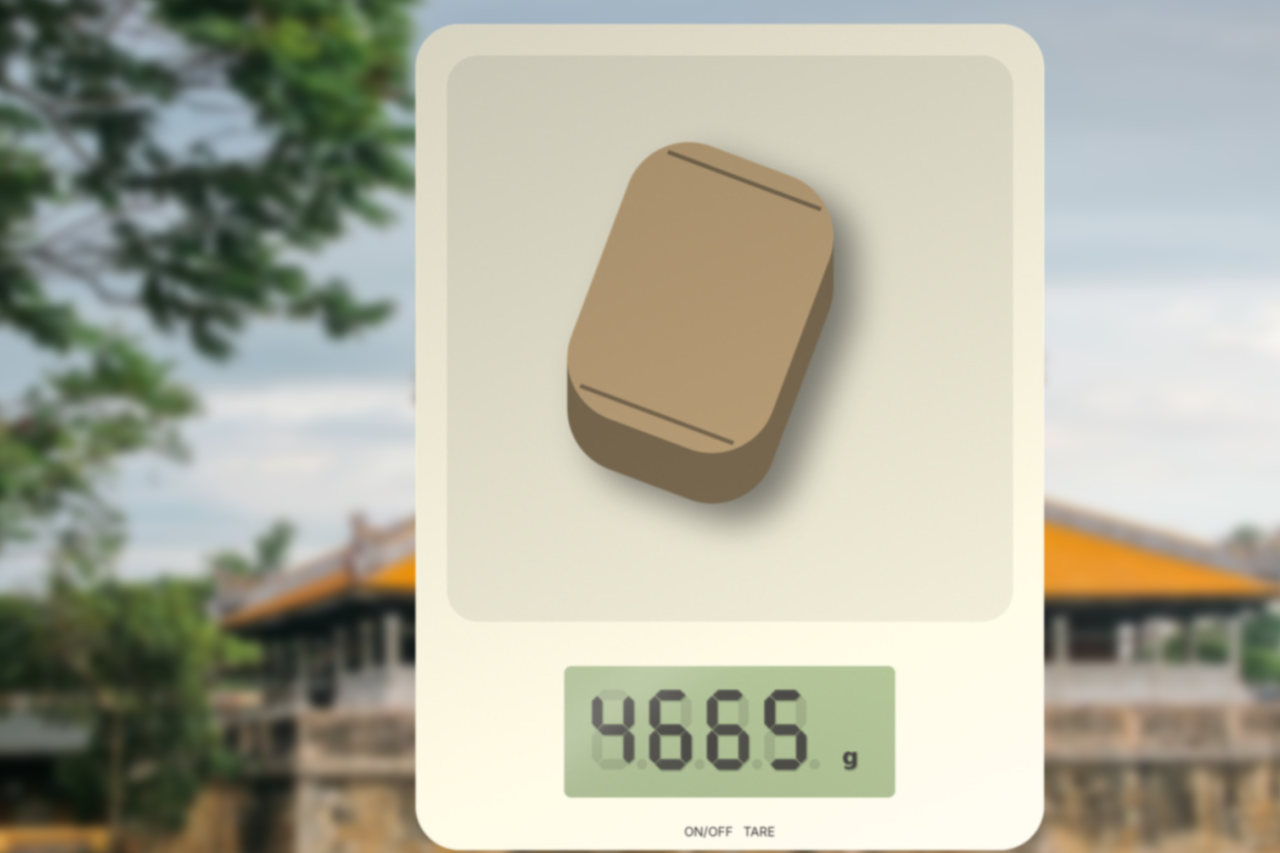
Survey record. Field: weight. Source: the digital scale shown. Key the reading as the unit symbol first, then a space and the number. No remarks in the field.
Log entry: g 4665
